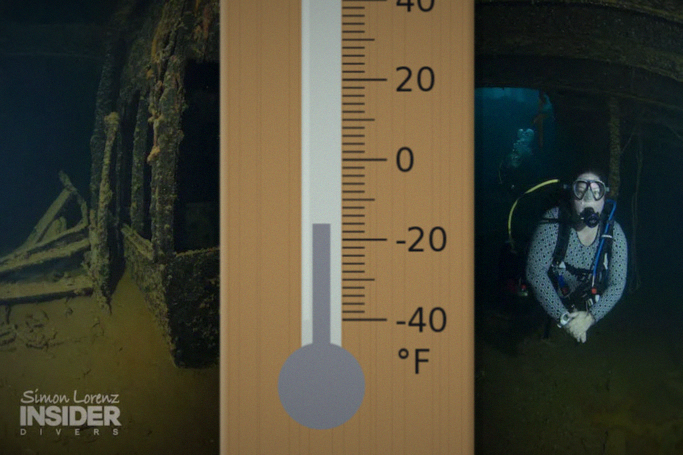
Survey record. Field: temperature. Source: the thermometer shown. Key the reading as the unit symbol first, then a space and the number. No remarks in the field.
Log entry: °F -16
